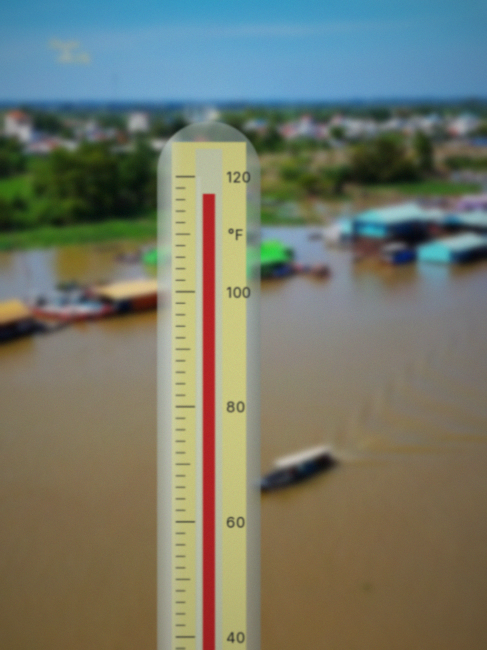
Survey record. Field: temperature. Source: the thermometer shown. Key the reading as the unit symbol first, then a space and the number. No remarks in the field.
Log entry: °F 117
